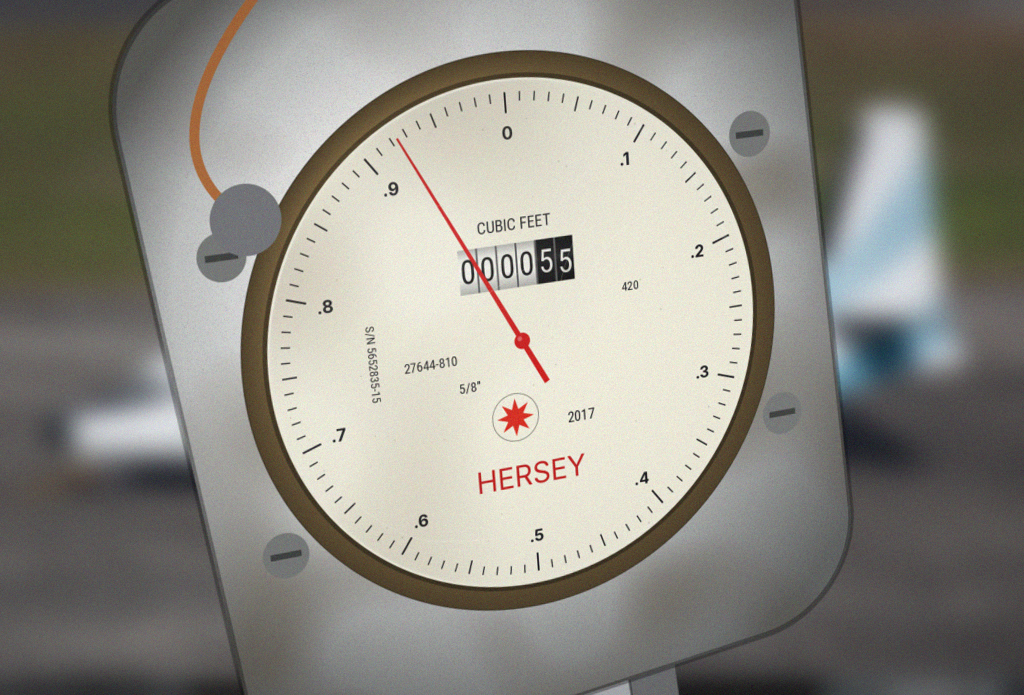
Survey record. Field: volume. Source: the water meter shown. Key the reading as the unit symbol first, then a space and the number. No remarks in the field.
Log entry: ft³ 54.92
